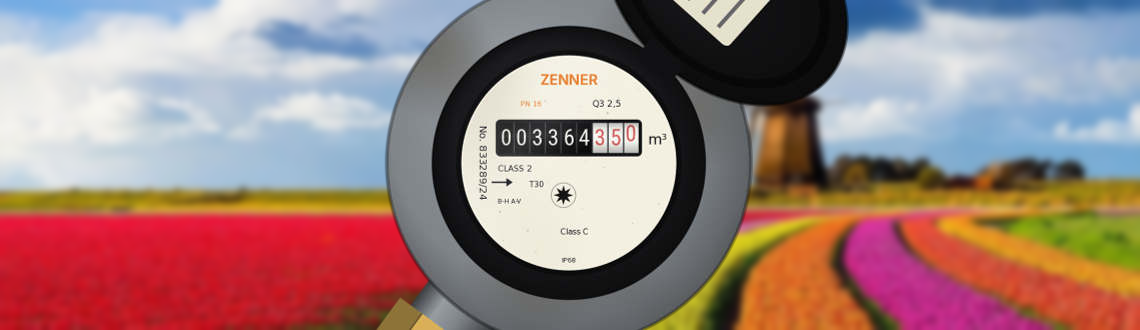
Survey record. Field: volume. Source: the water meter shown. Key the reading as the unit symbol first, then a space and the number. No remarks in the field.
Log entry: m³ 3364.350
